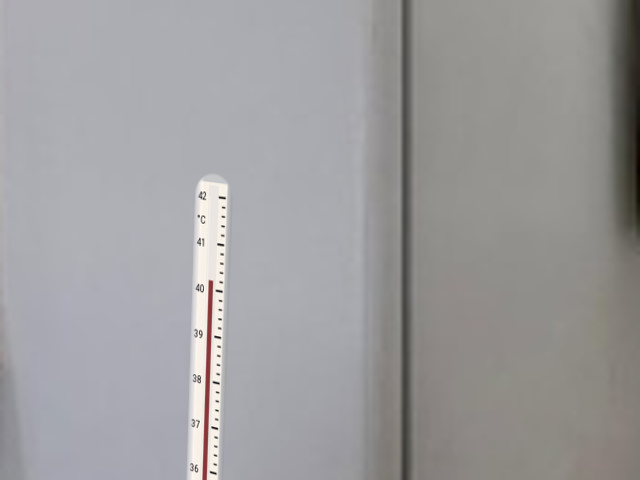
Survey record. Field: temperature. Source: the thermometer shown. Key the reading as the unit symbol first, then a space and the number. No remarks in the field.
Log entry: °C 40.2
